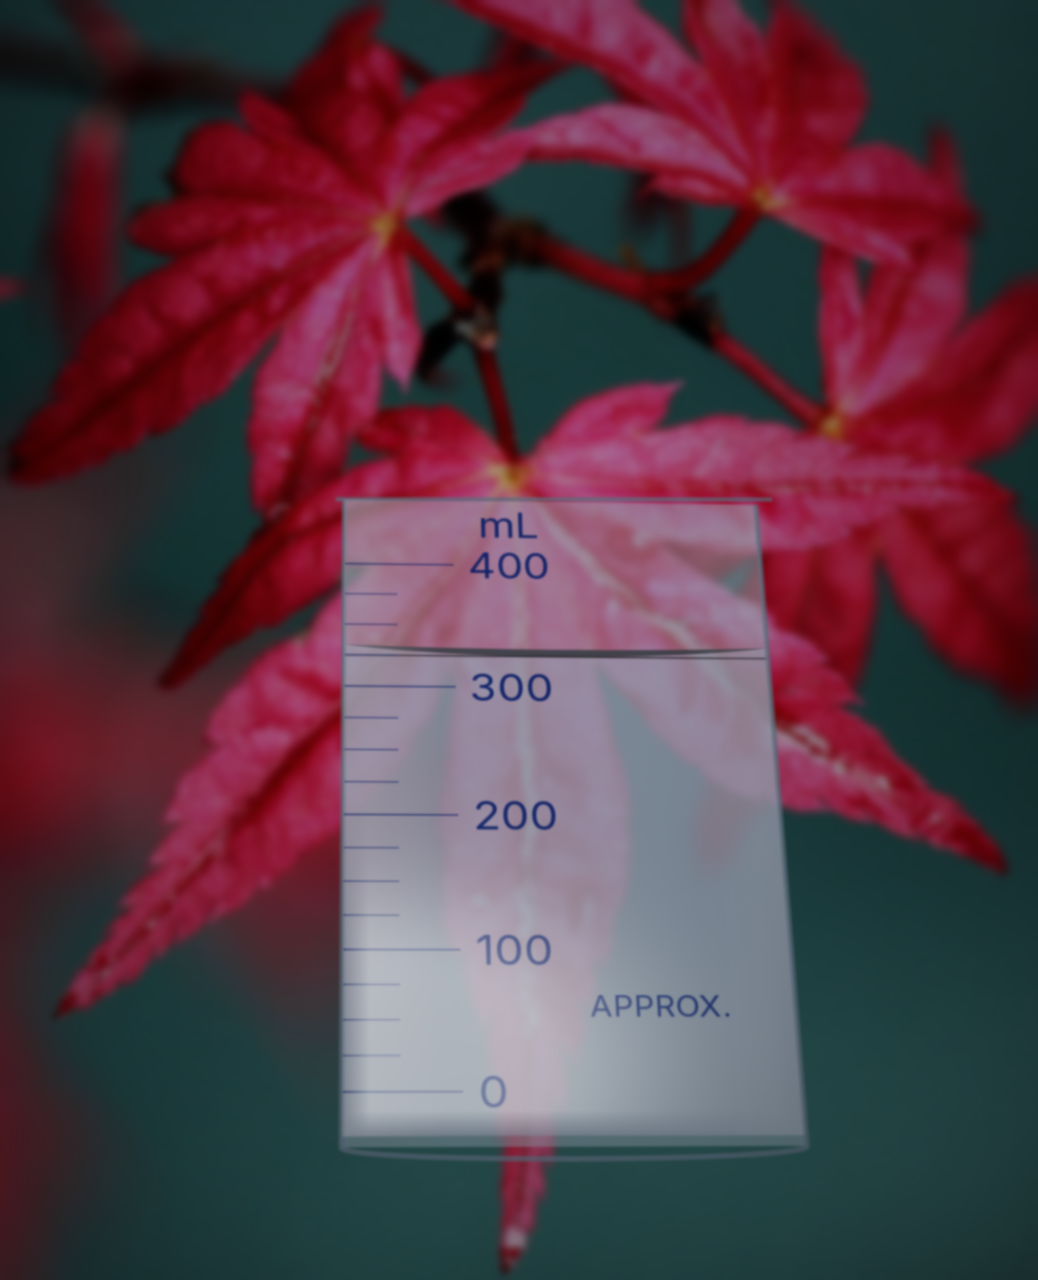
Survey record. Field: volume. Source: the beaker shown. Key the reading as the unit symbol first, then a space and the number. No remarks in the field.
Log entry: mL 325
